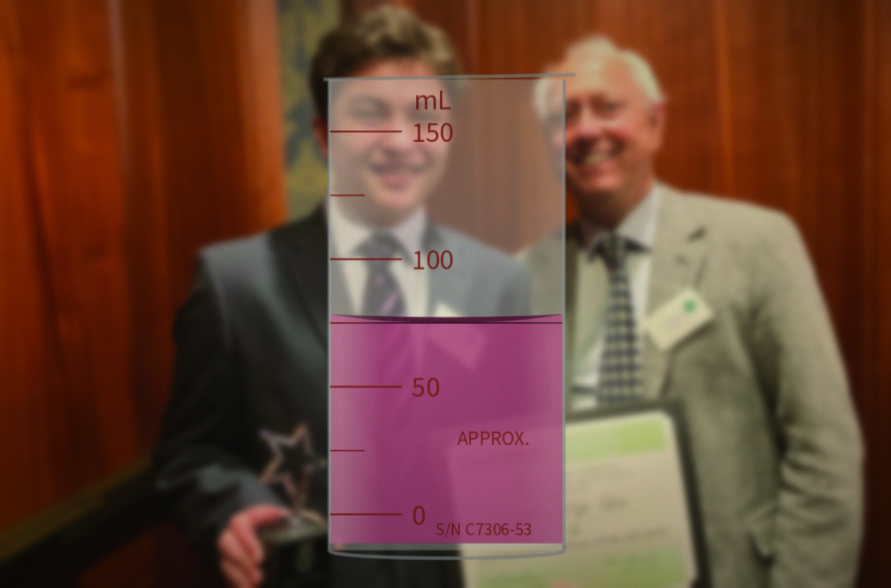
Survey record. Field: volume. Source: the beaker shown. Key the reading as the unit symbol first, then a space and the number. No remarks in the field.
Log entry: mL 75
